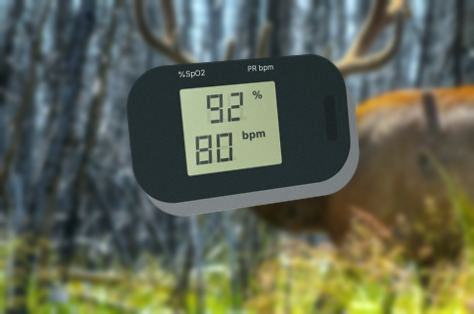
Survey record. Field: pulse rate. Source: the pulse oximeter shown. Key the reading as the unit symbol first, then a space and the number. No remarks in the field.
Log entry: bpm 80
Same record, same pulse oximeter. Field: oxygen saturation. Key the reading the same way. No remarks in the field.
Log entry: % 92
